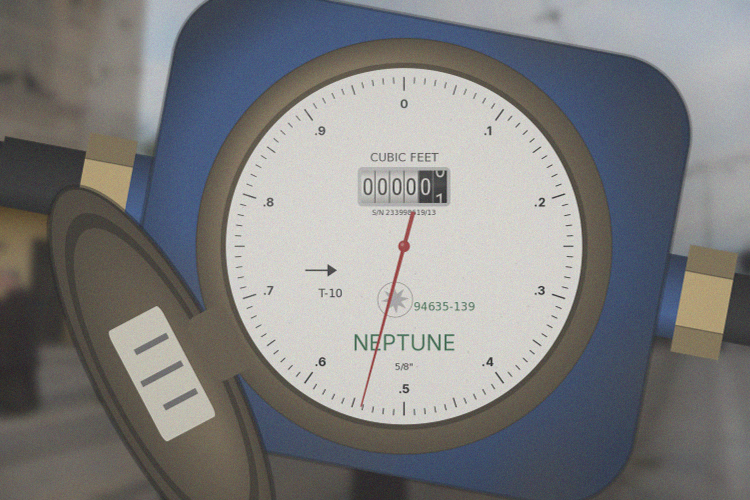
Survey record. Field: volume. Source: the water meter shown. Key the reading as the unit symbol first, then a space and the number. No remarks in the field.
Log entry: ft³ 0.54
